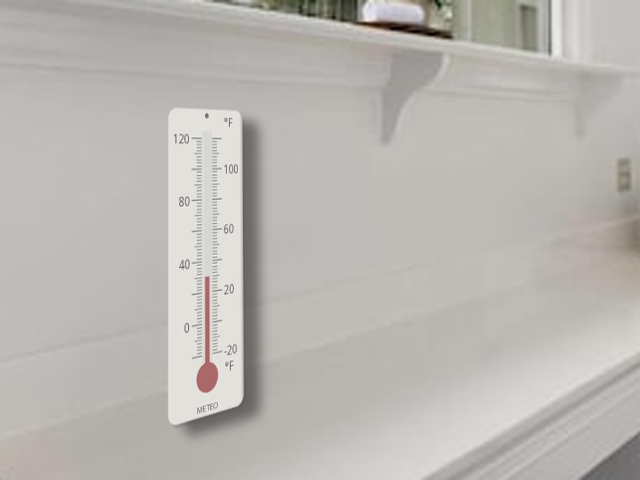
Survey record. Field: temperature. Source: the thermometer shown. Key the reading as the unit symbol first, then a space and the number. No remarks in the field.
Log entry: °F 30
